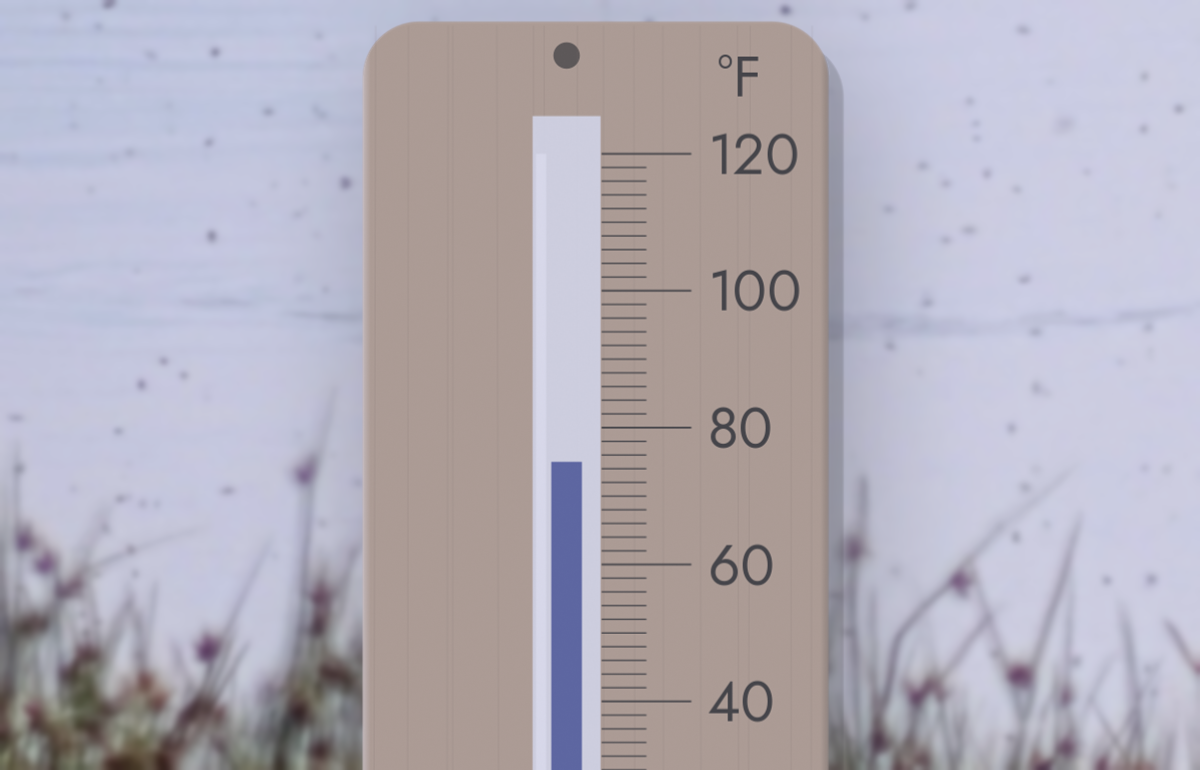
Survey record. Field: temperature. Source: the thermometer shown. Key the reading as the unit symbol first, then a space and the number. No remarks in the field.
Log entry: °F 75
